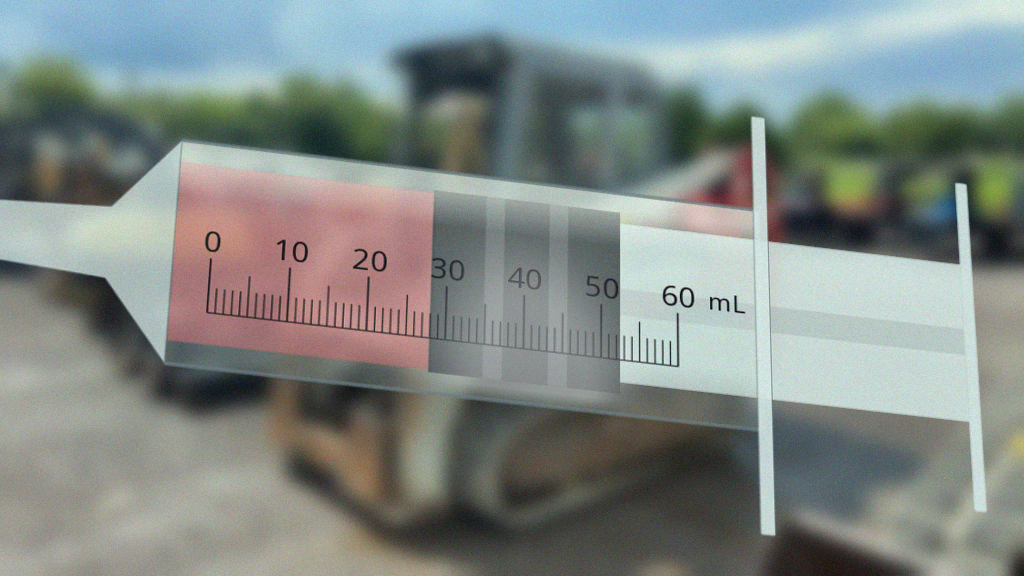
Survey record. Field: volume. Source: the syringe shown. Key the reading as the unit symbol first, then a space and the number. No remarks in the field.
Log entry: mL 28
